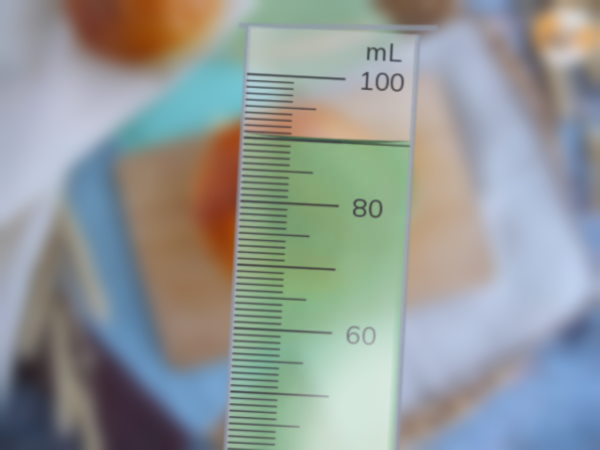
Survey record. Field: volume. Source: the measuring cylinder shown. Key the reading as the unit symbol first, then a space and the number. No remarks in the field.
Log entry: mL 90
